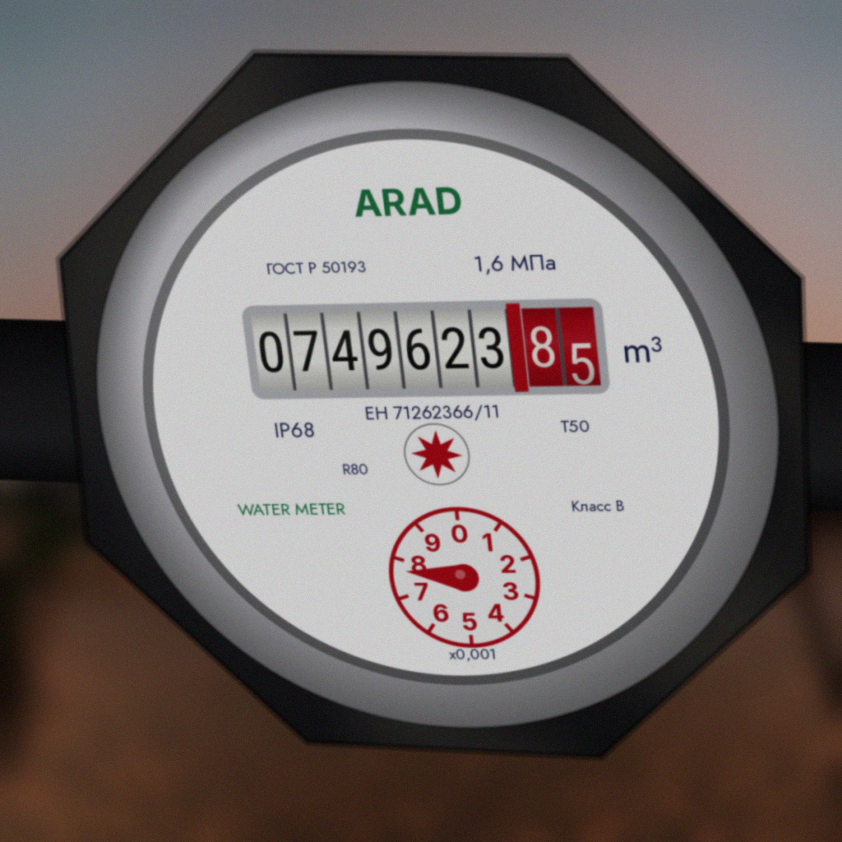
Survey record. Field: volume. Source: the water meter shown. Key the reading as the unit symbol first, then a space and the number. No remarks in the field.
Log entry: m³ 749623.847
